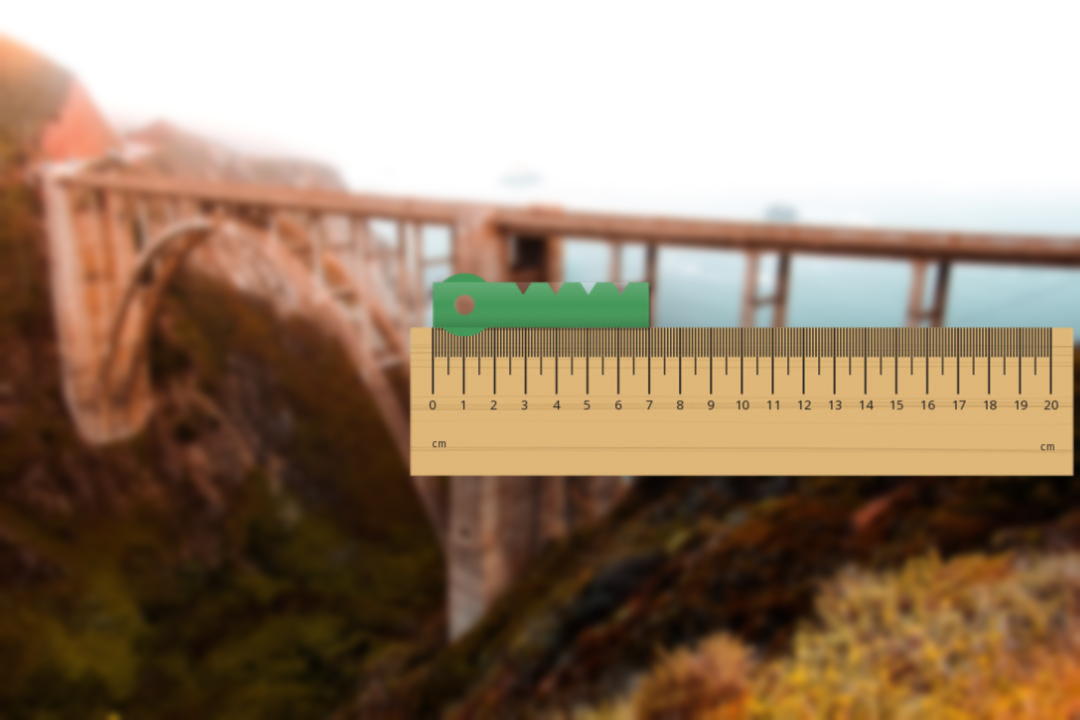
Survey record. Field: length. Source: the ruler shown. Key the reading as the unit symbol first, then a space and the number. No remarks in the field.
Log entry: cm 7
